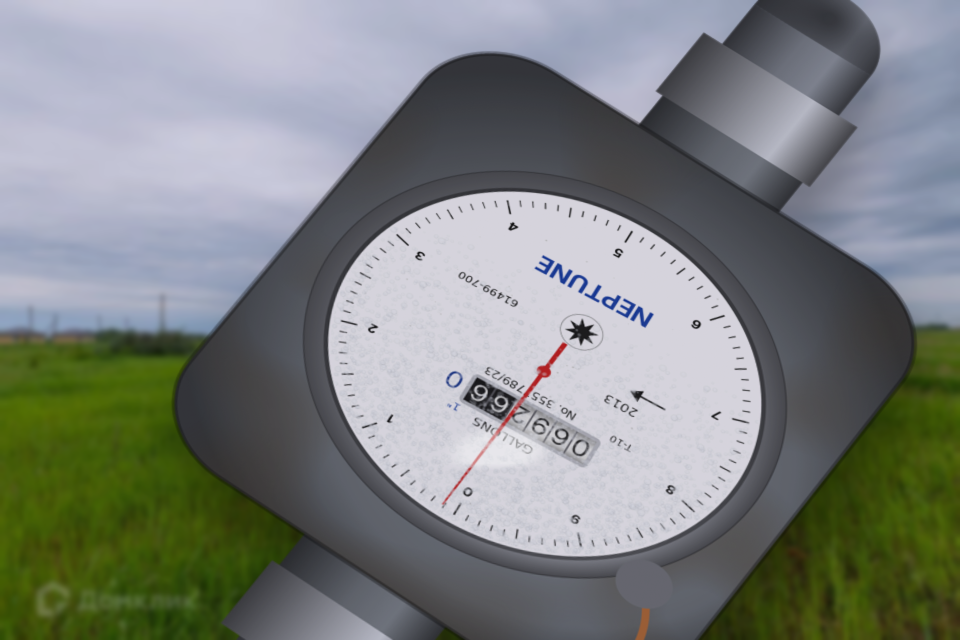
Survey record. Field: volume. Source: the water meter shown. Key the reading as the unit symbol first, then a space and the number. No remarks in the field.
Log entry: gal 692660.1
